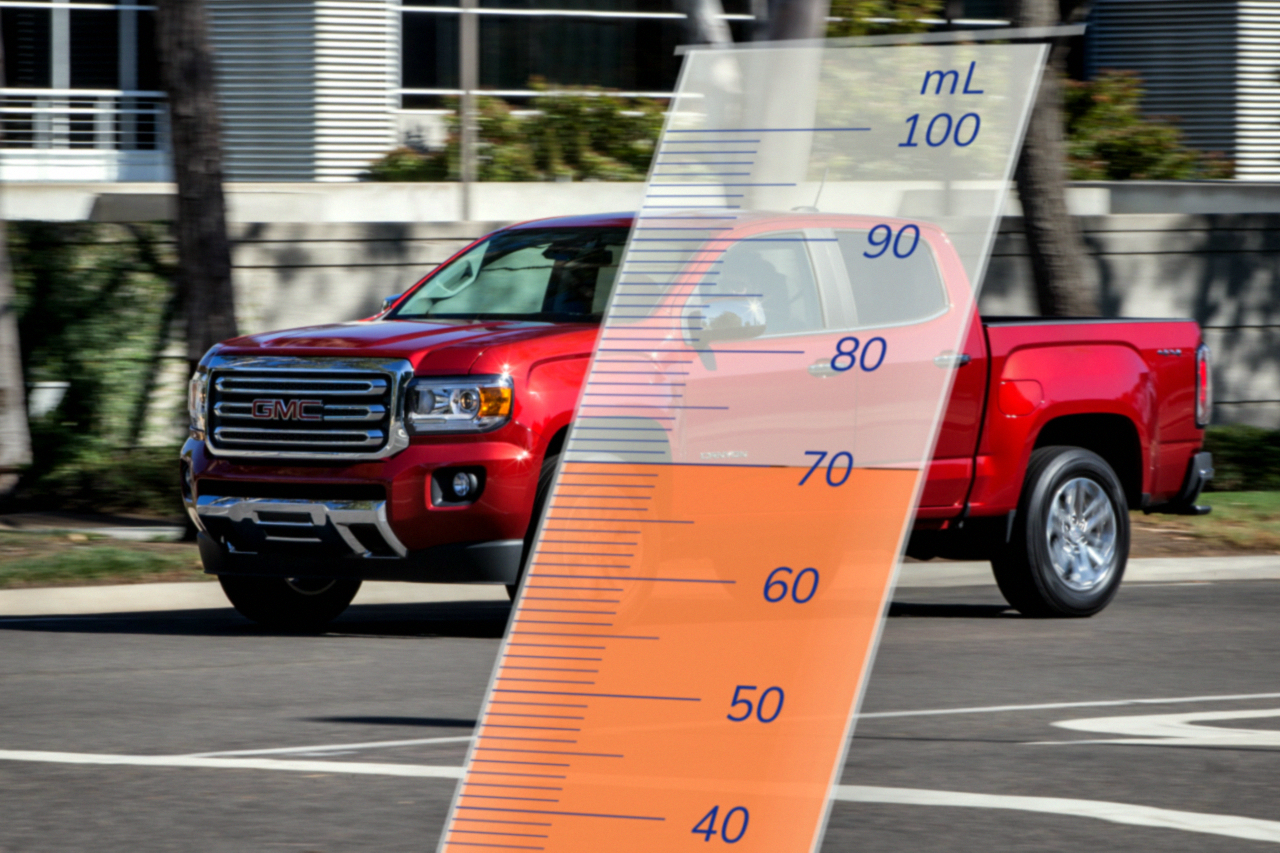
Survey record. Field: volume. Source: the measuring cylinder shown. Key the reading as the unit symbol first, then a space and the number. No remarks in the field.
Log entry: mL 70
